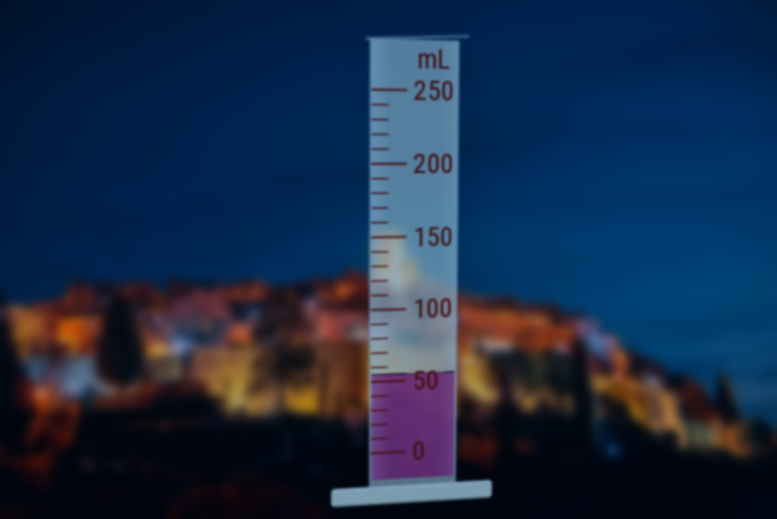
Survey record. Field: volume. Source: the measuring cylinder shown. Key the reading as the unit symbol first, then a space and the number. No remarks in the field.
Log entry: mL 55
